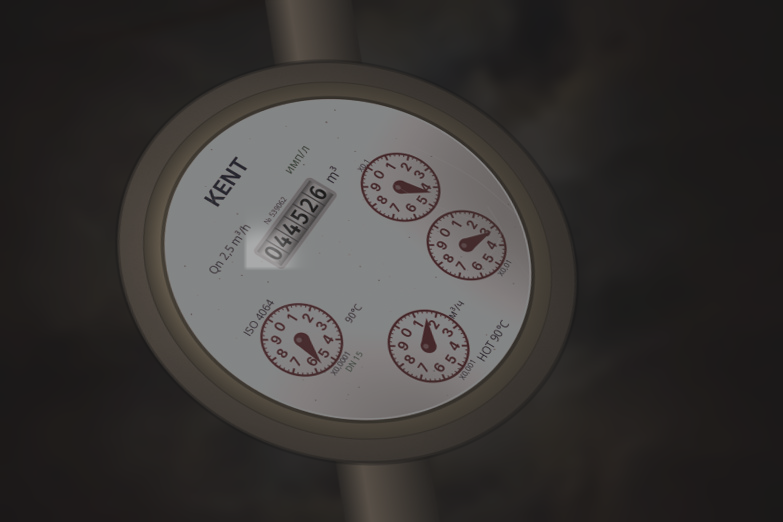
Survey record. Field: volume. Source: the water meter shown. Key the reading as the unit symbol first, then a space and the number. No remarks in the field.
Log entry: m³ 44526.4315
